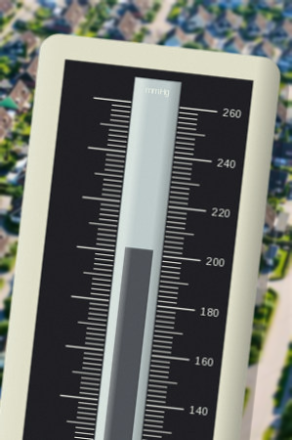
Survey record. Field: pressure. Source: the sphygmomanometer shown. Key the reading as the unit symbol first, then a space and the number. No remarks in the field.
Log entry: mmHg 202
